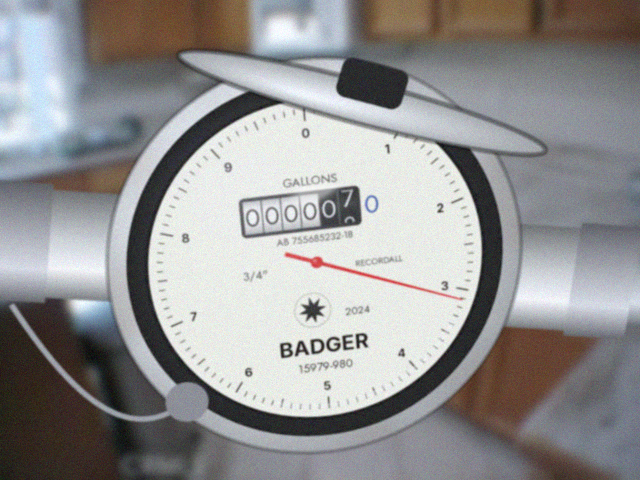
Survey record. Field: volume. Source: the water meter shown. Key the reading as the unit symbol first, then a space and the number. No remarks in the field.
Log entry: gal 73.1
